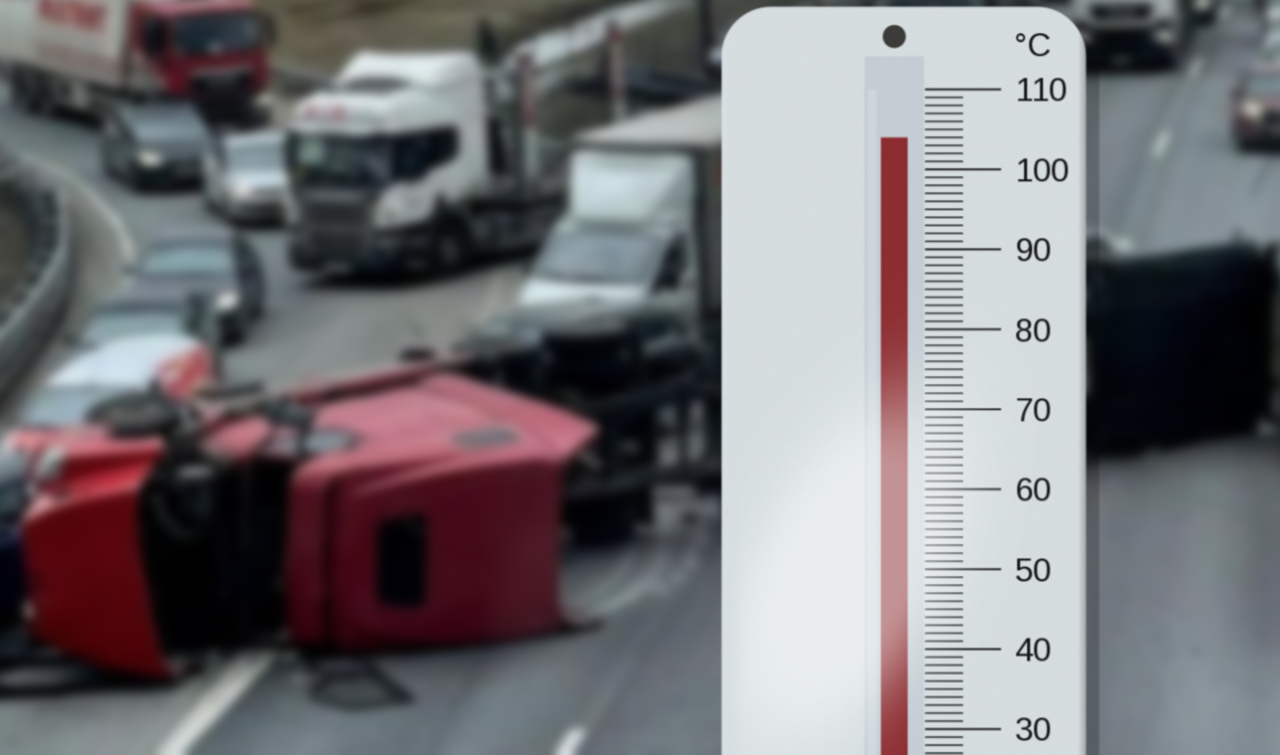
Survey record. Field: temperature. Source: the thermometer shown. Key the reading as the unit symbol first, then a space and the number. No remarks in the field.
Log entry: °C 104
